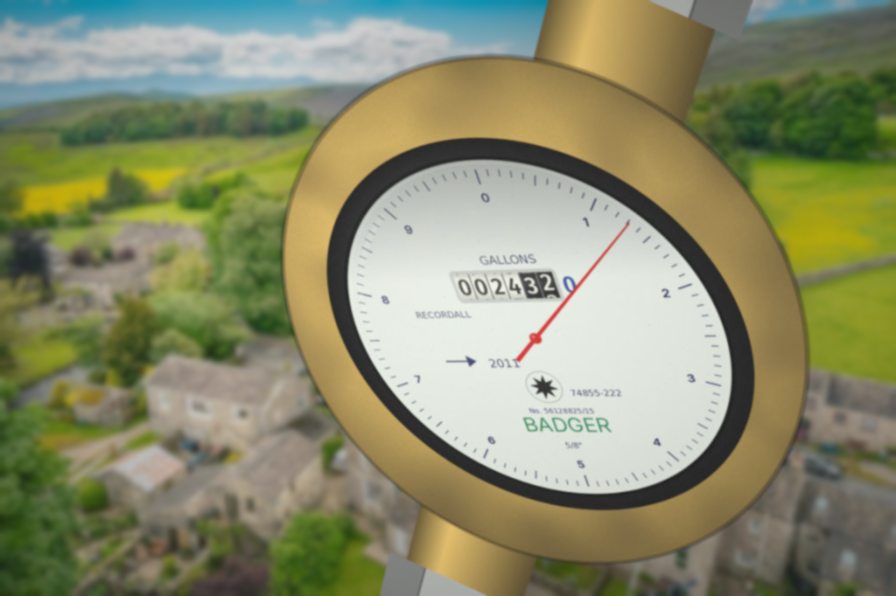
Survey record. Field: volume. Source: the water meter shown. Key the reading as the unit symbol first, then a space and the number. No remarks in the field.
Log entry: gal 24321.3
